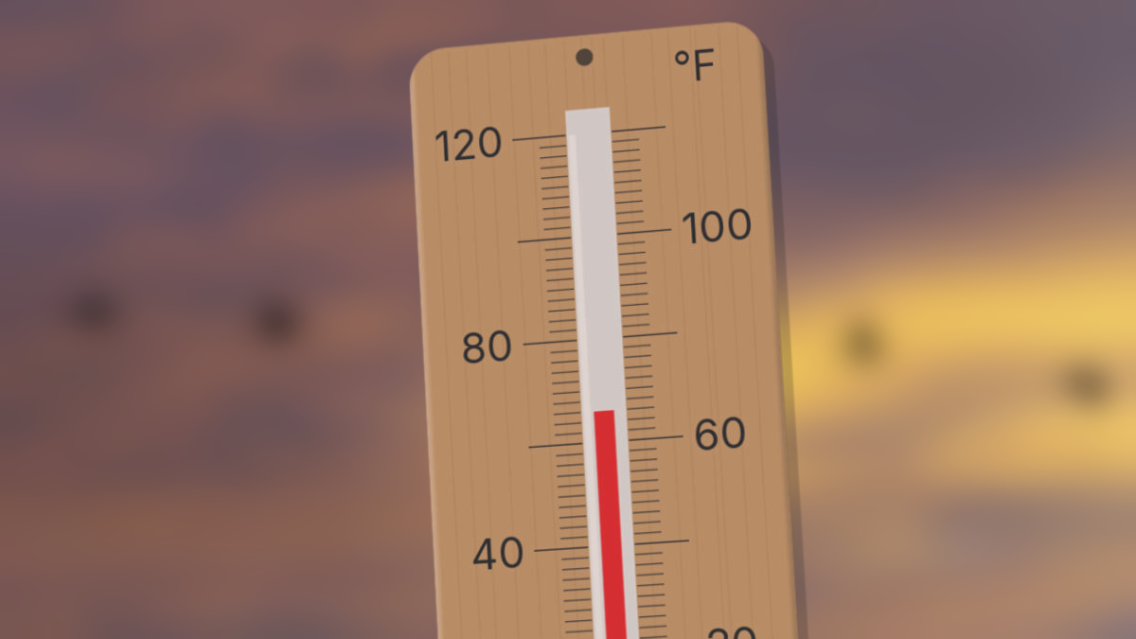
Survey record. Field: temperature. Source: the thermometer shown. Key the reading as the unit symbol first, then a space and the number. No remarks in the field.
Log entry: °F 66
